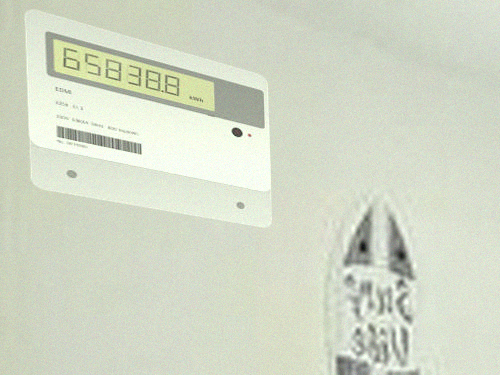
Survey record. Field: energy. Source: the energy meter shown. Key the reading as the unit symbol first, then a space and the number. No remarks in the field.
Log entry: kWh 65838.8
